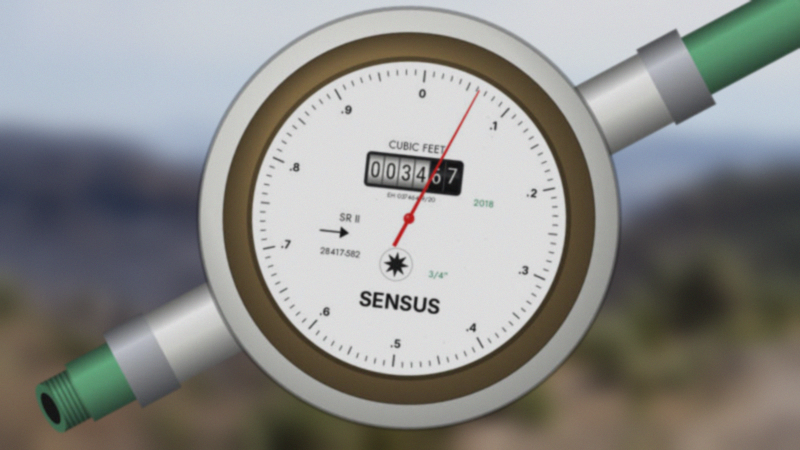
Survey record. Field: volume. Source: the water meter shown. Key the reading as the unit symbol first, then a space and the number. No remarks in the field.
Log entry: ft³ 3467.06
